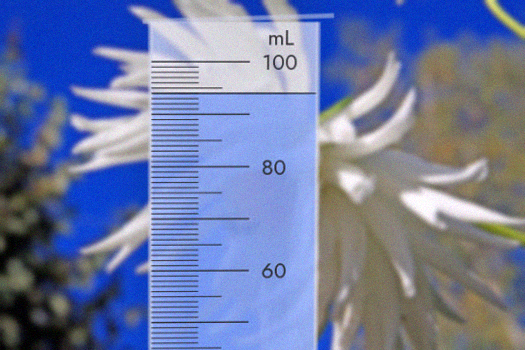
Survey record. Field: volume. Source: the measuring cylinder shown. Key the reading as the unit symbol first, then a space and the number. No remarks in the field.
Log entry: mL 94
